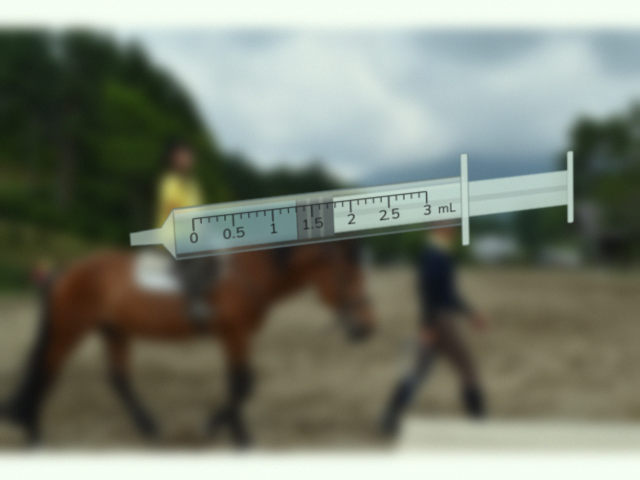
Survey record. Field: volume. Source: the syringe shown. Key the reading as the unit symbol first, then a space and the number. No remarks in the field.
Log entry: mL 1.3
